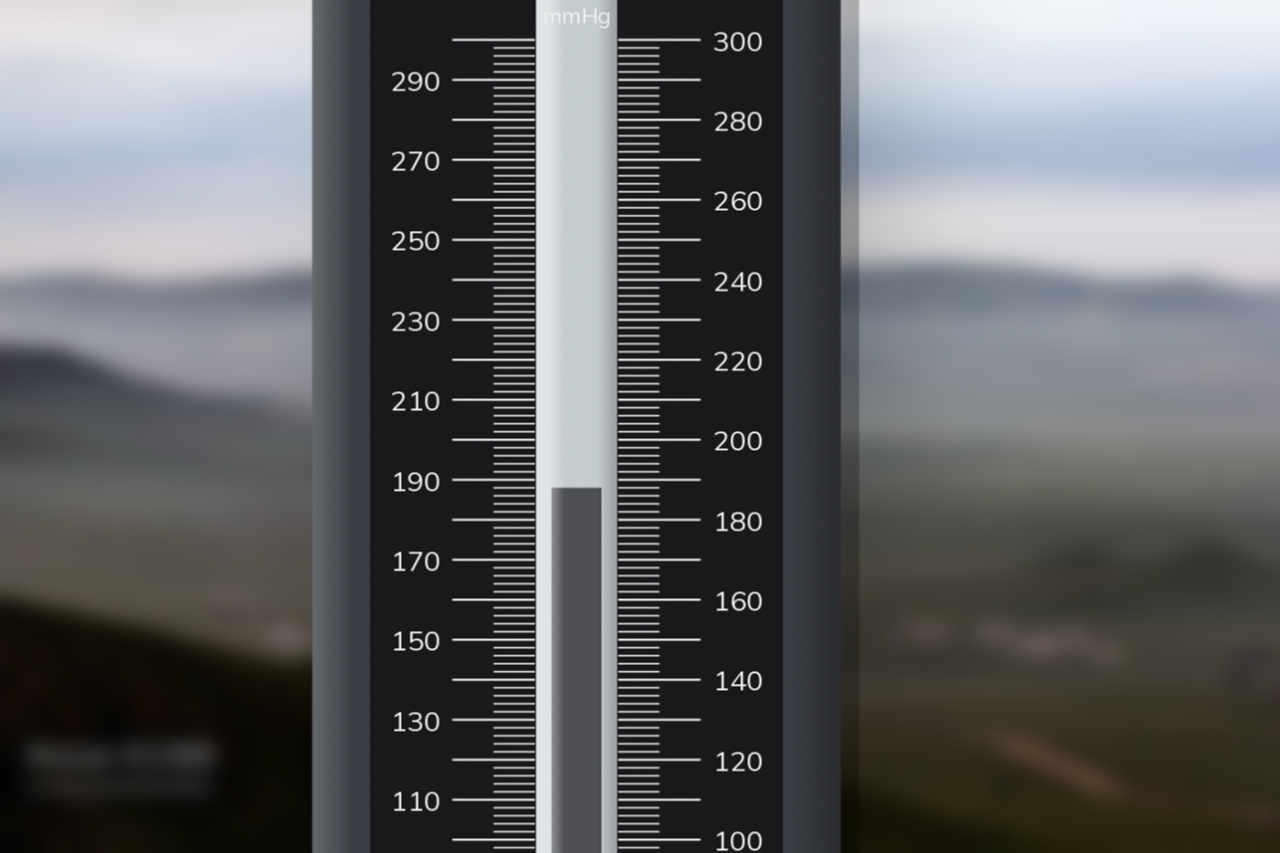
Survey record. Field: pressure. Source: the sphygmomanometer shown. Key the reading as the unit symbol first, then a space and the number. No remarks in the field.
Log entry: mmHg 188
